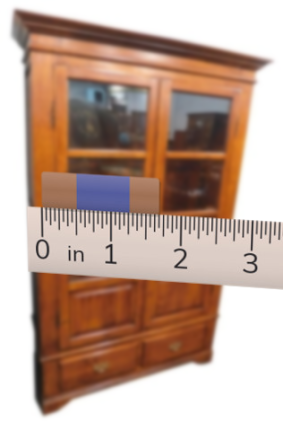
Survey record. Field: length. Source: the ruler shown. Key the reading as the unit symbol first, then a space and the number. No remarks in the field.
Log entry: in 1.6875
